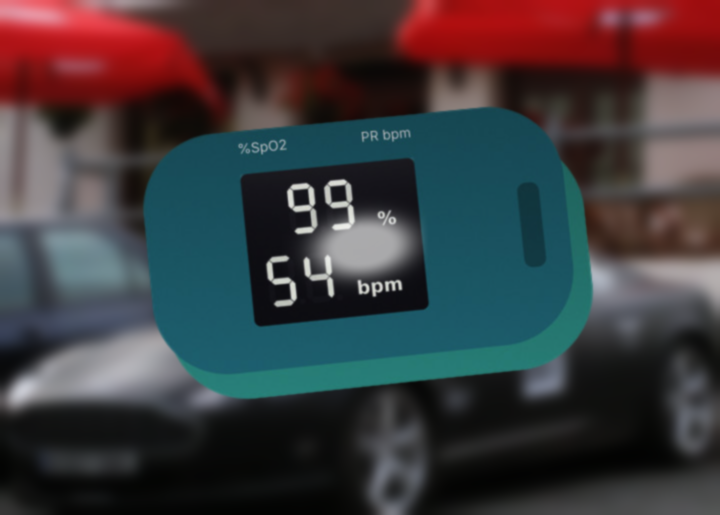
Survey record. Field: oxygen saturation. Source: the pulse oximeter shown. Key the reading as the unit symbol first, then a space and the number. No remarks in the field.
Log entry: % 99
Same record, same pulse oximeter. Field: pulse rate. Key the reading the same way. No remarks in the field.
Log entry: bpm 54
